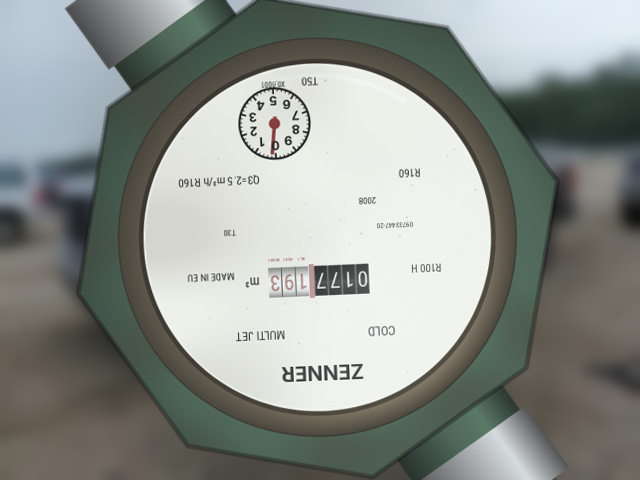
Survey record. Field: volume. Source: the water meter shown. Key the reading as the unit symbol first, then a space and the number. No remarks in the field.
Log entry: m³ 177.1930
